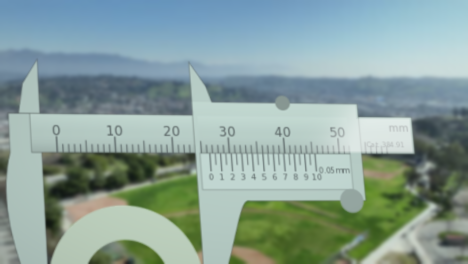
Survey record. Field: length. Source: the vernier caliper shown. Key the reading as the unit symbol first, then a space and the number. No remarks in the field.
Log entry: mm 26.5
